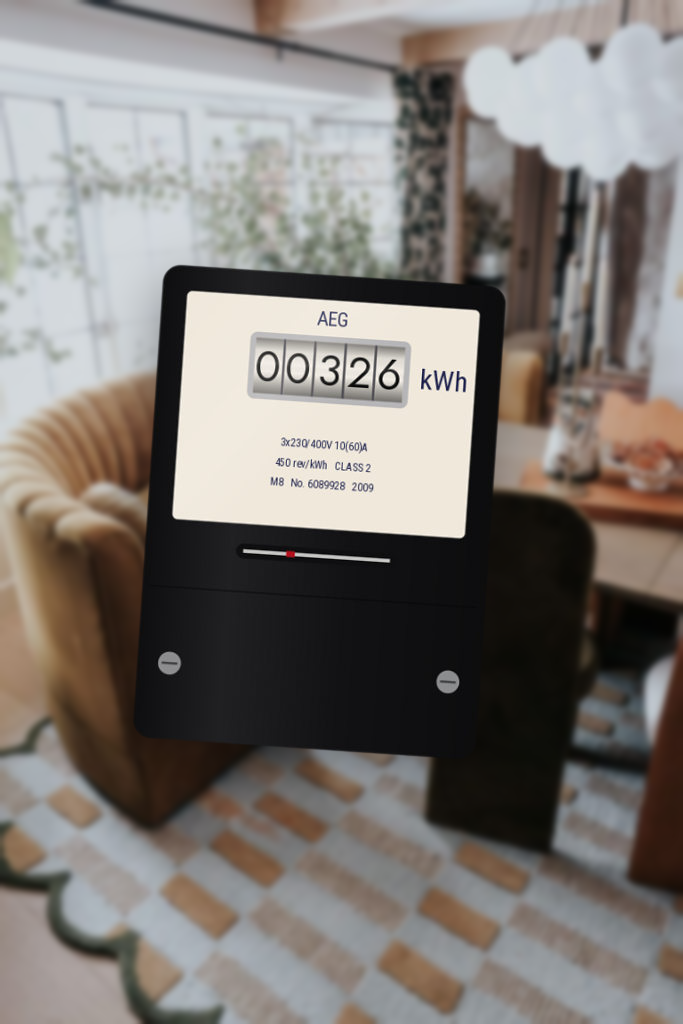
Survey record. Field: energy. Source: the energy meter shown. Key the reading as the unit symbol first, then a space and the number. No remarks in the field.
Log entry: kWh 326
